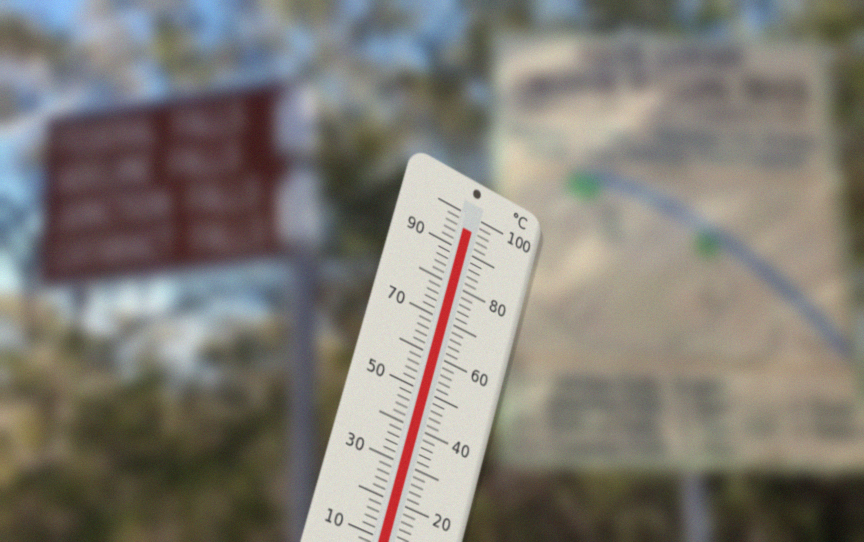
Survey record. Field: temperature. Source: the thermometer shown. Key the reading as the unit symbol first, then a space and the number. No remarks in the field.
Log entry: °C 96
